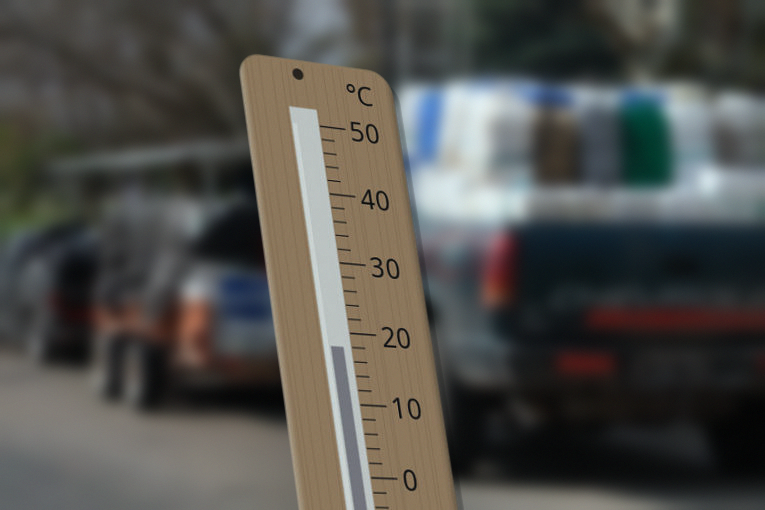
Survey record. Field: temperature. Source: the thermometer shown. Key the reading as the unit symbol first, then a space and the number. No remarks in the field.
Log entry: °C 18
